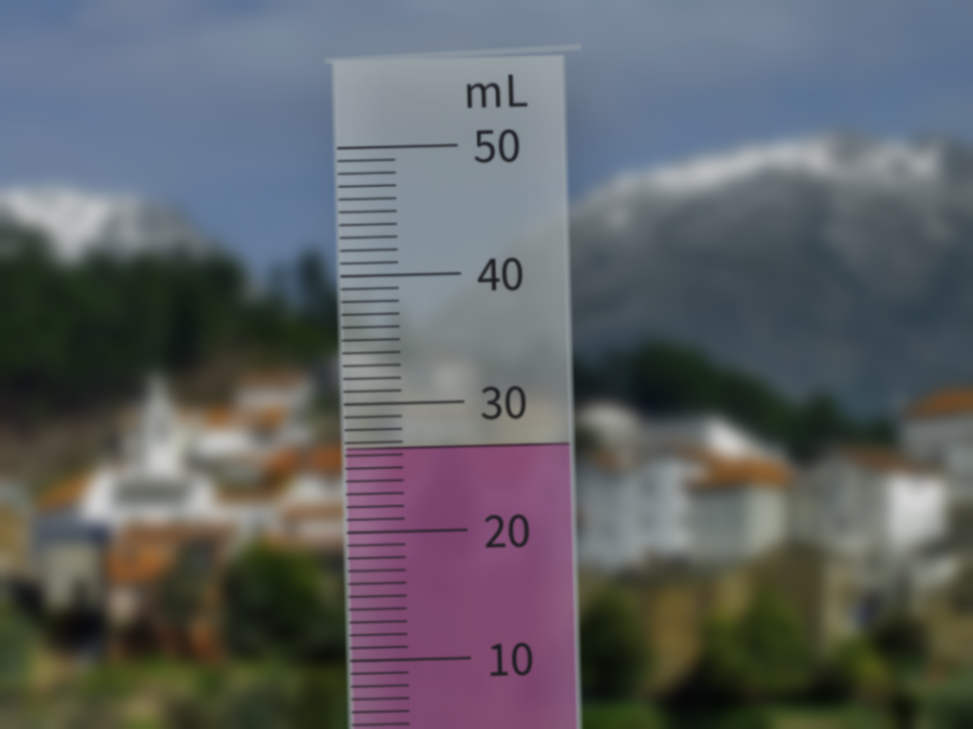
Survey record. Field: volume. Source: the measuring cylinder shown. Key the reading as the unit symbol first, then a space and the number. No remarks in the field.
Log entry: mL 26.5
